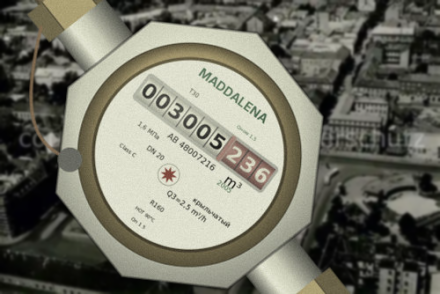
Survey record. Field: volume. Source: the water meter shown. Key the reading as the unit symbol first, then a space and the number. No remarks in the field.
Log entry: m³ 3005.236
